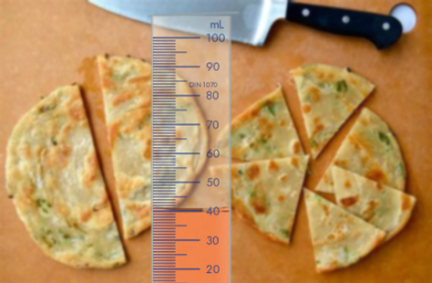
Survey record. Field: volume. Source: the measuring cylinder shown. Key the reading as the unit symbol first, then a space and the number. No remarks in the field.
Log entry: mL 40
